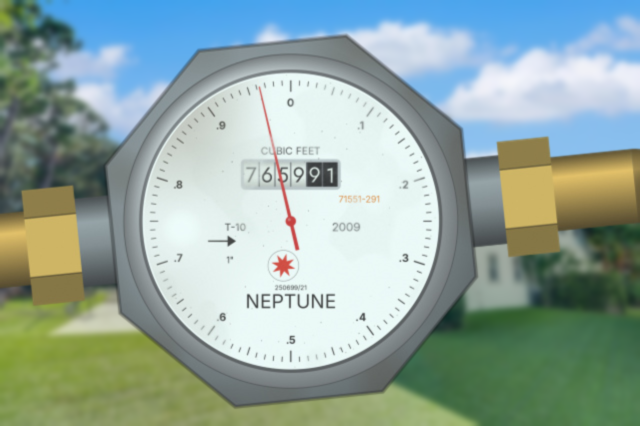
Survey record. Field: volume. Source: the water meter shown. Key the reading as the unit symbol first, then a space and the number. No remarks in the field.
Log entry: ft³ 765990.96
